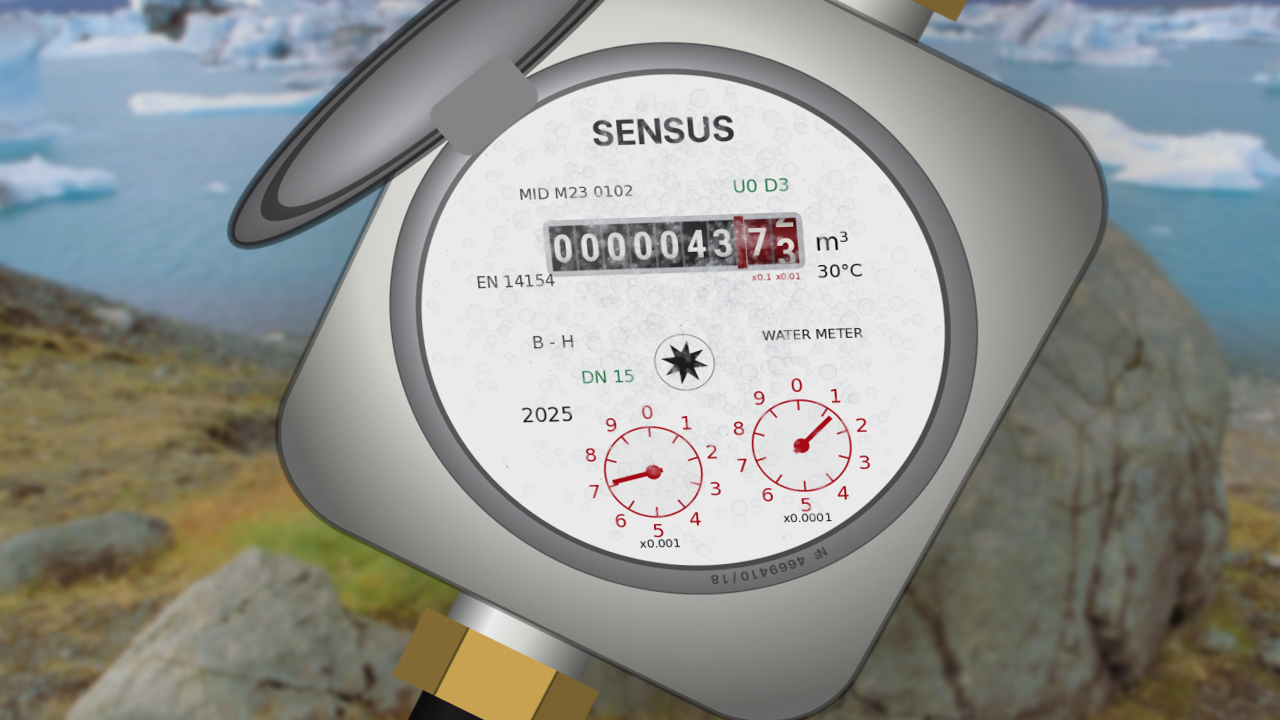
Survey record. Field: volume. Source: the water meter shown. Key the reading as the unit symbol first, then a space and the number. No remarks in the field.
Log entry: m³ 43.7271
